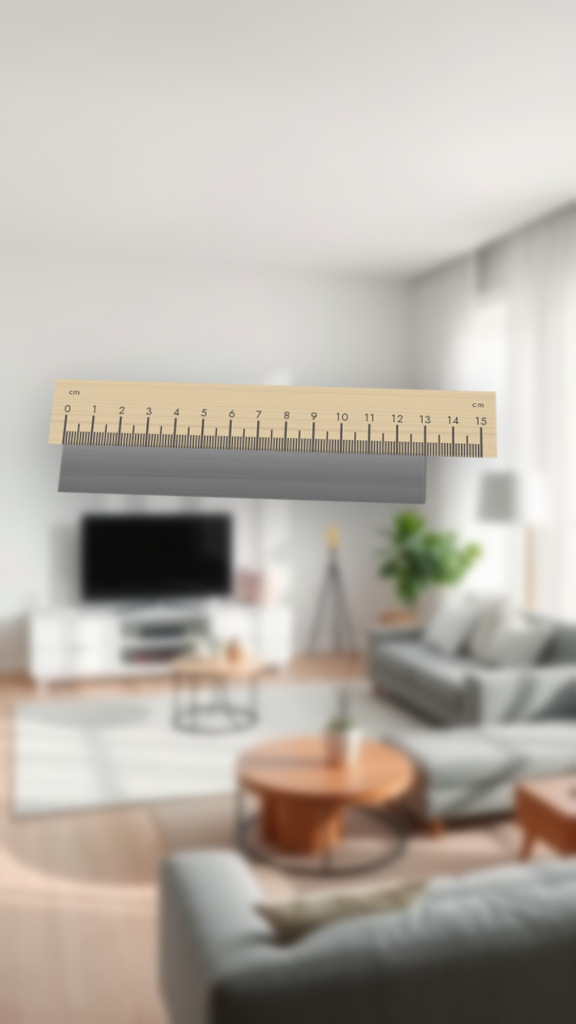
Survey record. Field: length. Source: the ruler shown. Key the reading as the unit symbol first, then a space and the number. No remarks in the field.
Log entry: cm 13
